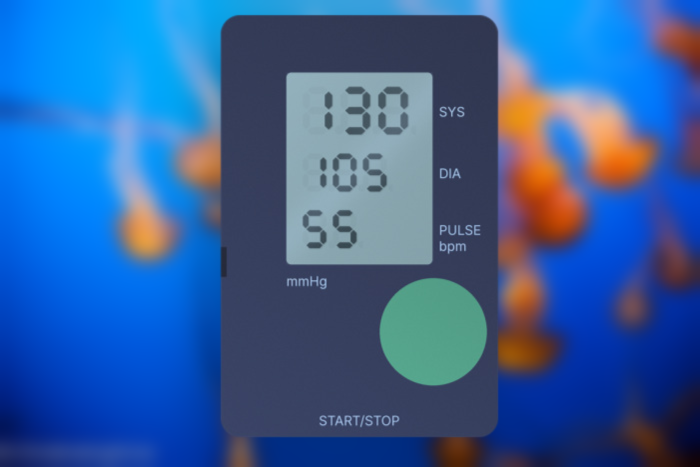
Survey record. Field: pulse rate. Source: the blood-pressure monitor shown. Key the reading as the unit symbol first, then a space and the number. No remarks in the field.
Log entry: bpm 55
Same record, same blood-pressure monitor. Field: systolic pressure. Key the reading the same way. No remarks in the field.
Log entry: mmHg 130
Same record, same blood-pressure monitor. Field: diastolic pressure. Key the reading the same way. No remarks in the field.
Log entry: mmHg 105
